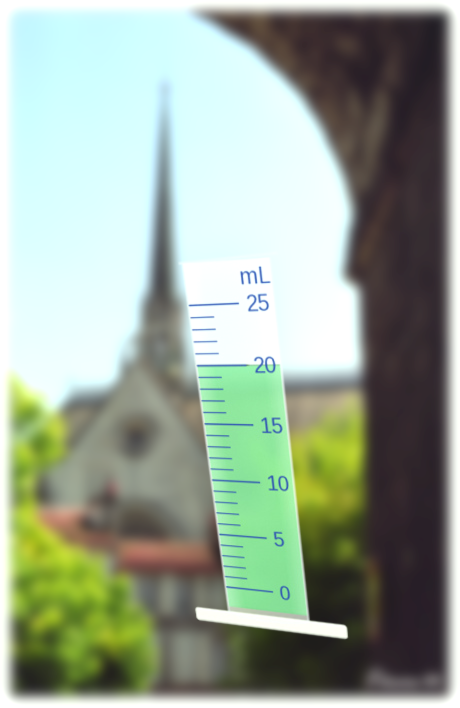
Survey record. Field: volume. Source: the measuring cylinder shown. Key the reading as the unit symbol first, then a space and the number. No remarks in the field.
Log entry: mL 20
